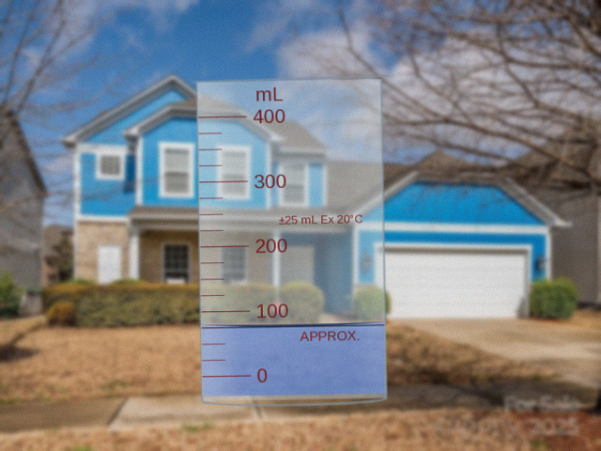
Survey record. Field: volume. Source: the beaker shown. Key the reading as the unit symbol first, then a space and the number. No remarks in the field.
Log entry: mL 75
